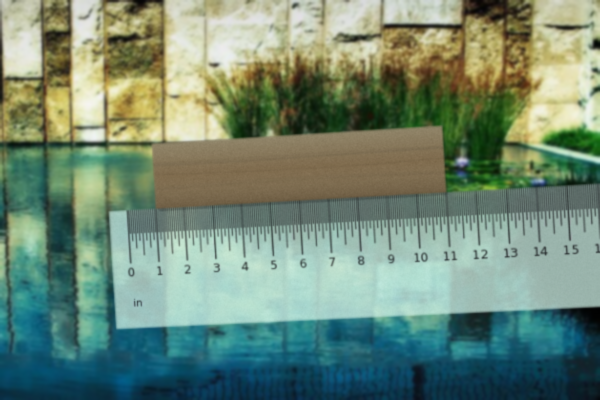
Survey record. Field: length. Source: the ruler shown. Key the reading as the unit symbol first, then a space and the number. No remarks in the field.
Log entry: in 10
